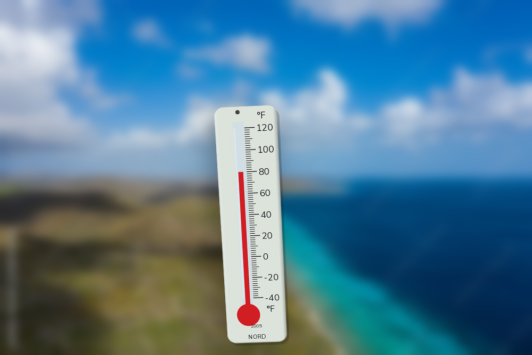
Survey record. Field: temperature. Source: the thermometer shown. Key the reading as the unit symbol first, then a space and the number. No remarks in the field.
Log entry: °F 80
